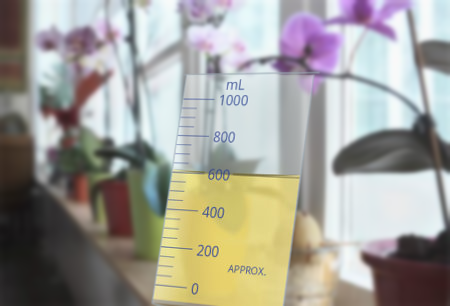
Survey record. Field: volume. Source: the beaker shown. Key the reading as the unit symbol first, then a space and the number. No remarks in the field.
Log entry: mL 600
